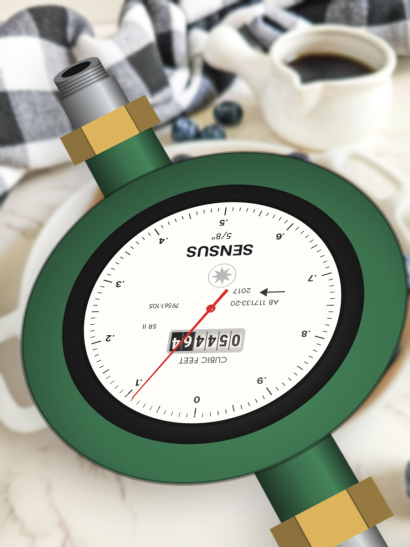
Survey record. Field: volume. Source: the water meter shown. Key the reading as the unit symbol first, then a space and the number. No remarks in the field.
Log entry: ft³ 54464.09
